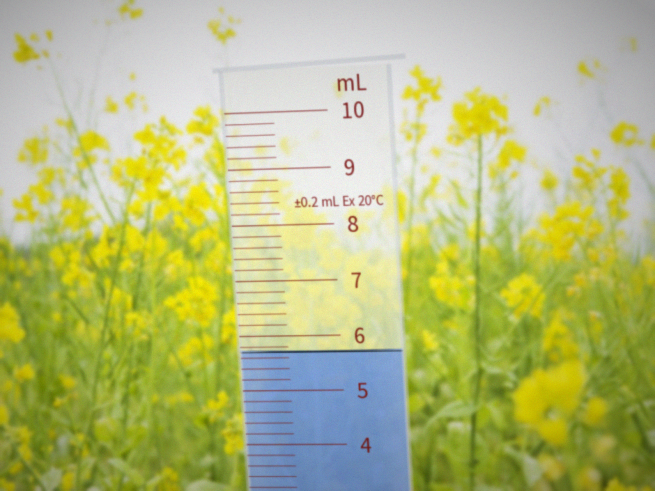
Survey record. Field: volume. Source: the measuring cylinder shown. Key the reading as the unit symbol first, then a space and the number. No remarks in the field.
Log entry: mL 5.7
